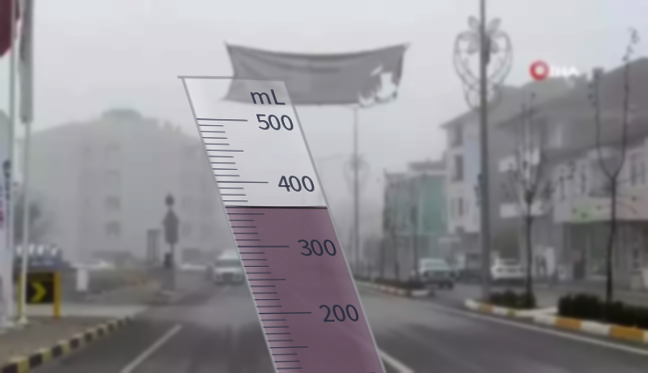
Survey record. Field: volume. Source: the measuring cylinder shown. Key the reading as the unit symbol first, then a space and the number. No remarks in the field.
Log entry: mL 360
